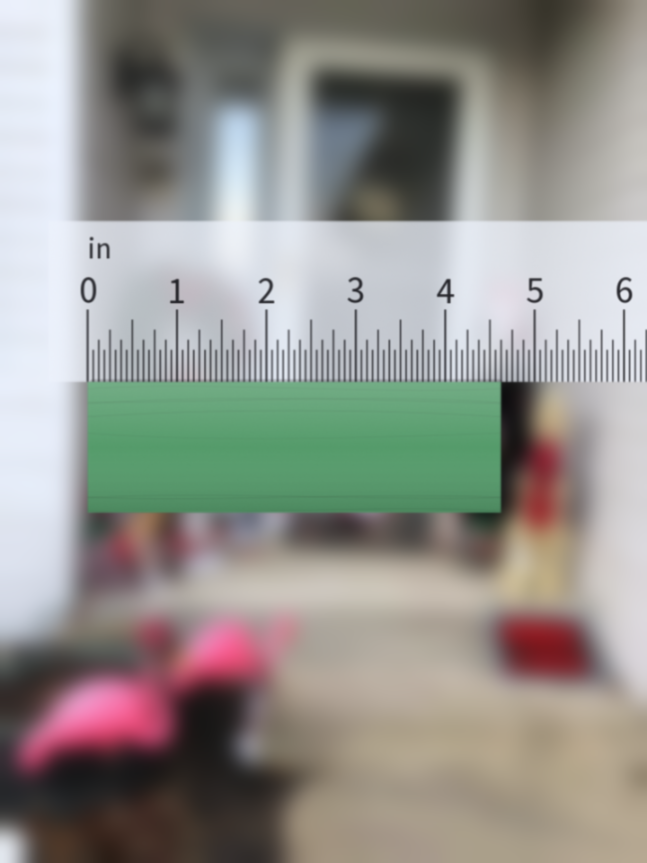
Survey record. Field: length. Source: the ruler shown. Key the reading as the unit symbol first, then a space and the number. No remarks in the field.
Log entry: in 4.625
